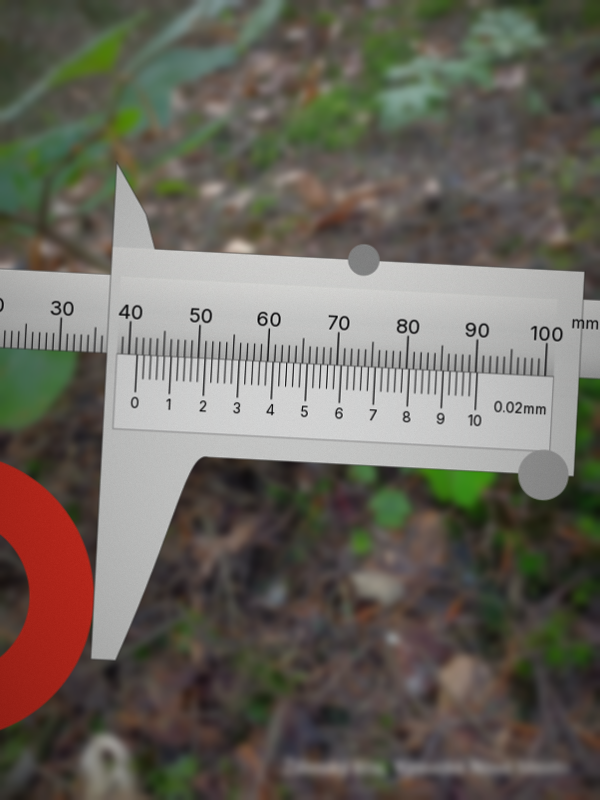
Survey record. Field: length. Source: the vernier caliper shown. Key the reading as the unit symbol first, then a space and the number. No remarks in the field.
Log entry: mm 41.2
